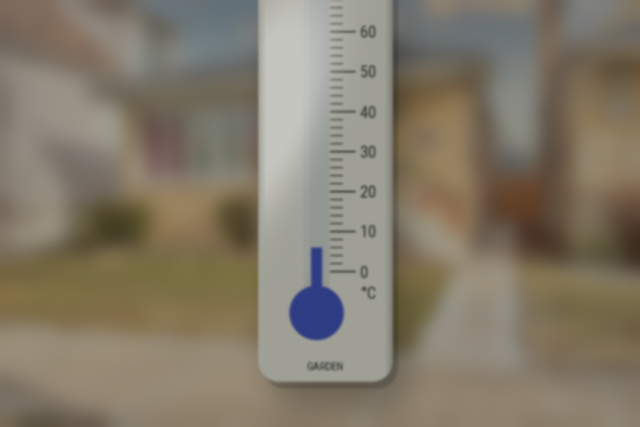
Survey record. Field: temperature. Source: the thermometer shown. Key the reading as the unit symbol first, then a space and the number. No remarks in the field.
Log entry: °C 6
